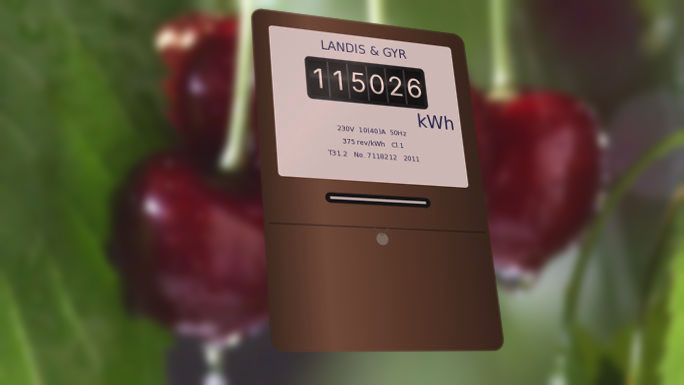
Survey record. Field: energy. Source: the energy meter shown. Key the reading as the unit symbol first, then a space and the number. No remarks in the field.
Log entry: kWh 115026
